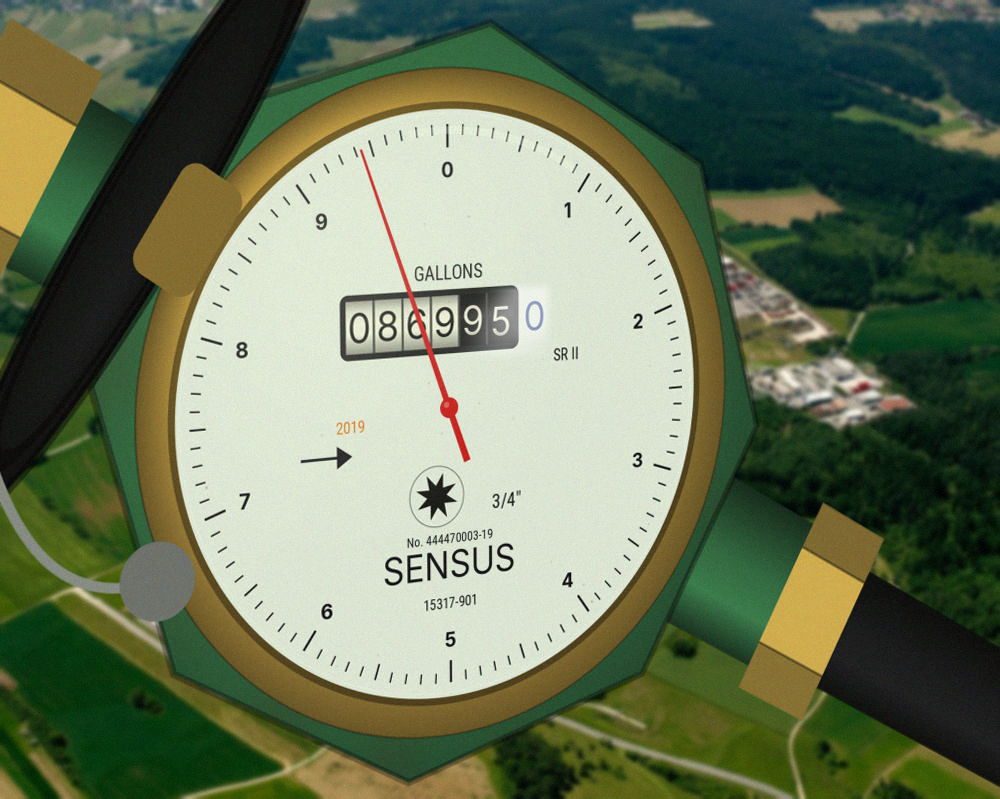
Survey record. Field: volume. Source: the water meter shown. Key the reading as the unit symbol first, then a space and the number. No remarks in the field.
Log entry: gal 869949.4
